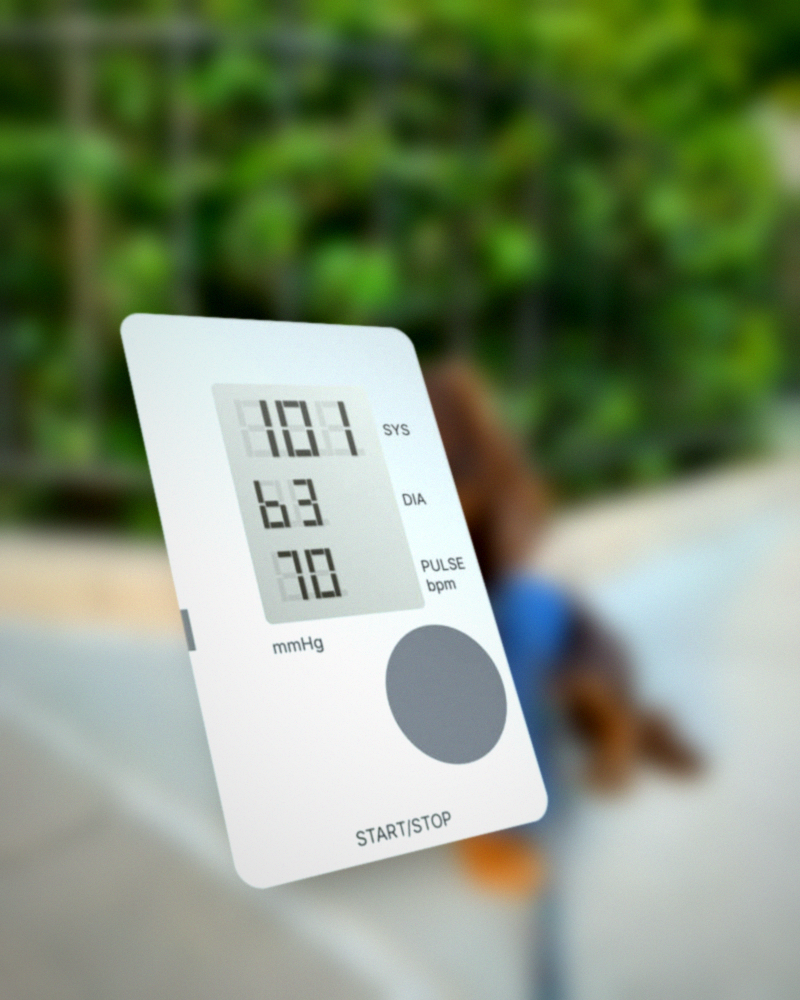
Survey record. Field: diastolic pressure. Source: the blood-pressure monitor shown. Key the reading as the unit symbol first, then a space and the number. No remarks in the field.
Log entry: mmHg 63
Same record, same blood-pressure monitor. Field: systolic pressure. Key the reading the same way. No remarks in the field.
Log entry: mmHg 101
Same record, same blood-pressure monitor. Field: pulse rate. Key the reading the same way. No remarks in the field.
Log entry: bpm 70
